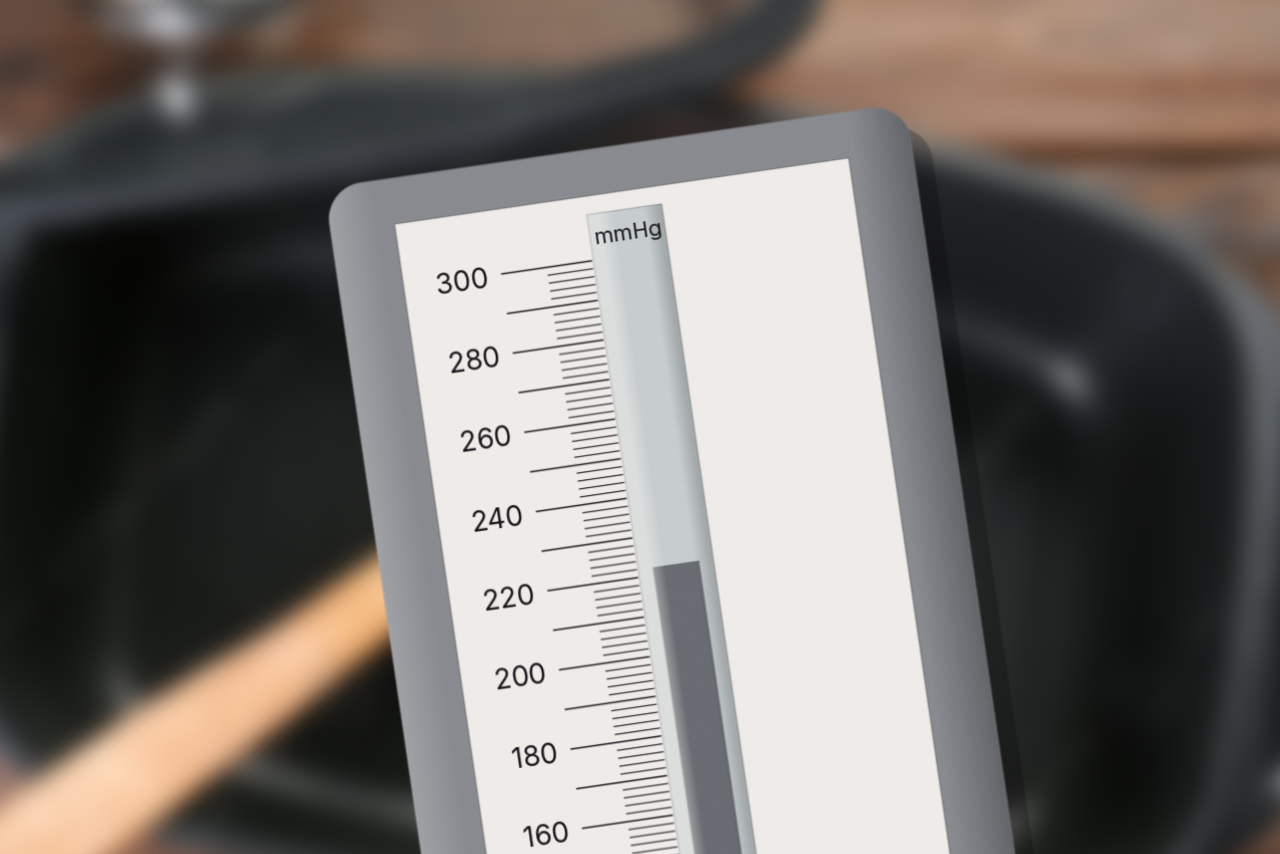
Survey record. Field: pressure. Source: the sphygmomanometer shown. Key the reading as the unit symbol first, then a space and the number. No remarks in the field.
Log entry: mmHg 222
